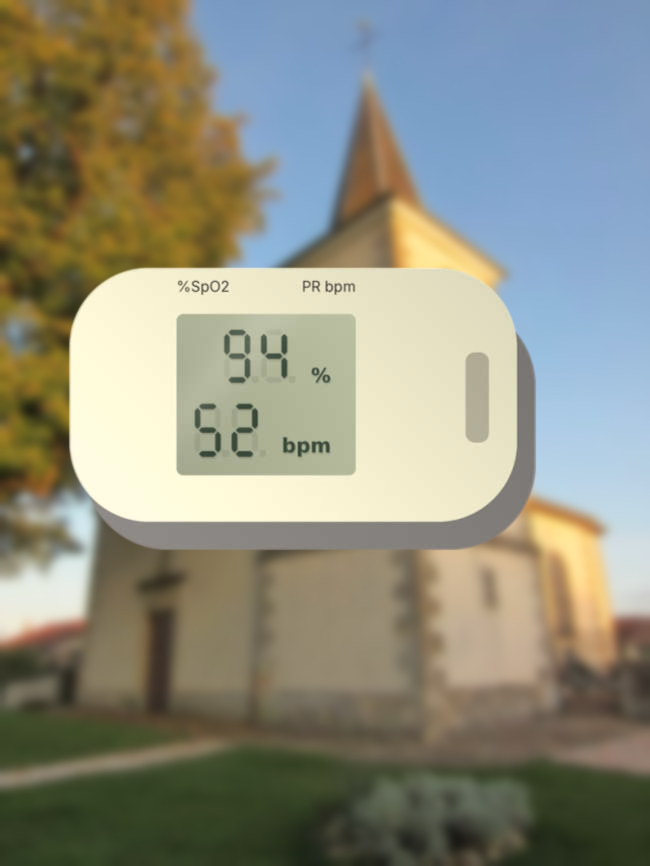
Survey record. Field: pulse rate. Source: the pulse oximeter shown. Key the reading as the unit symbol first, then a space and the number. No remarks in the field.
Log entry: bpm 52
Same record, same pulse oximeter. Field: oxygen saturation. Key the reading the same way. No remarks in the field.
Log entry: % 94
